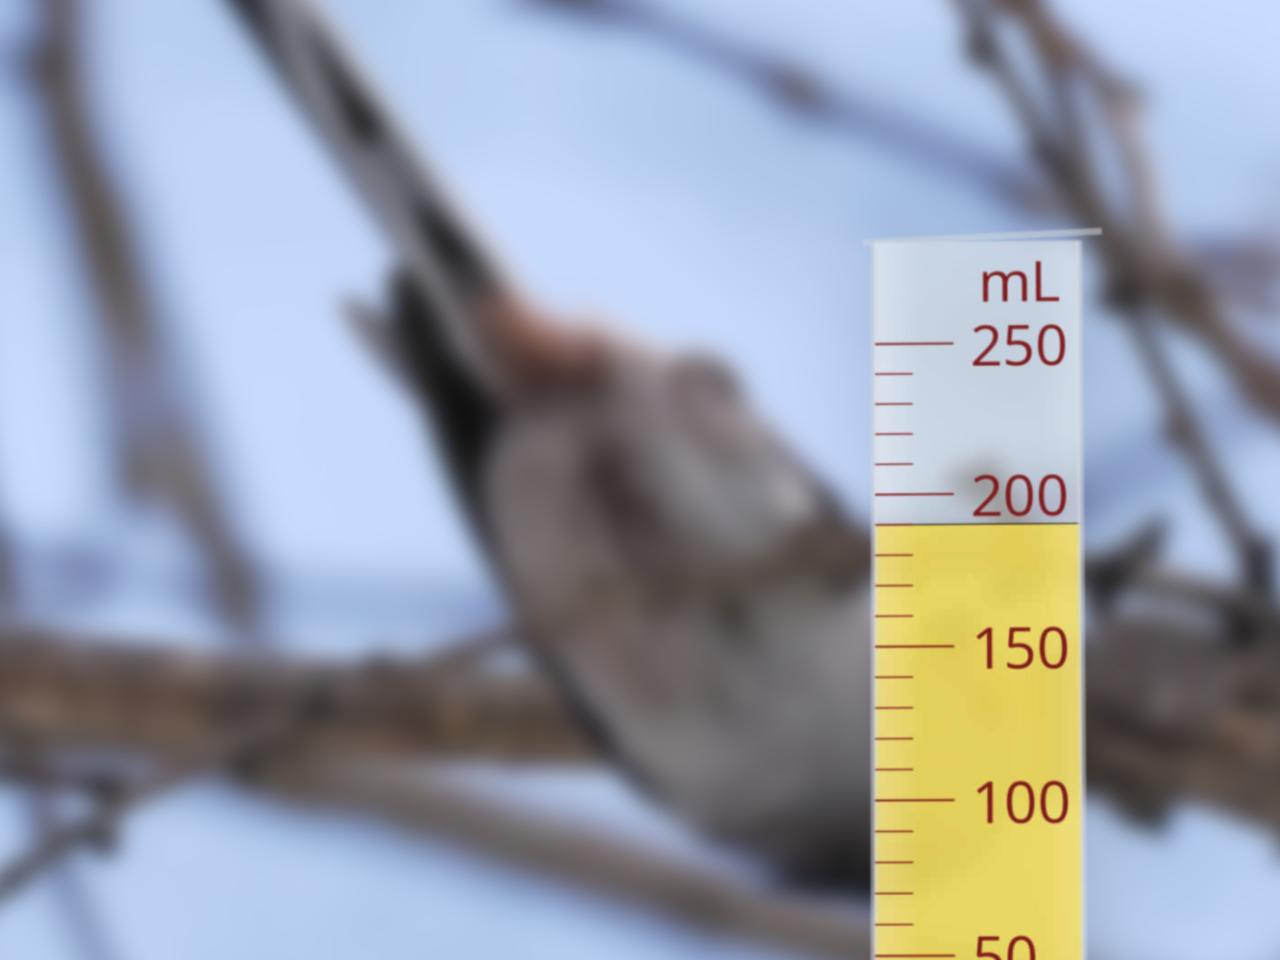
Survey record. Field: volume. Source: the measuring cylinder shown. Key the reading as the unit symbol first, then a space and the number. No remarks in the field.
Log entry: mL 190
